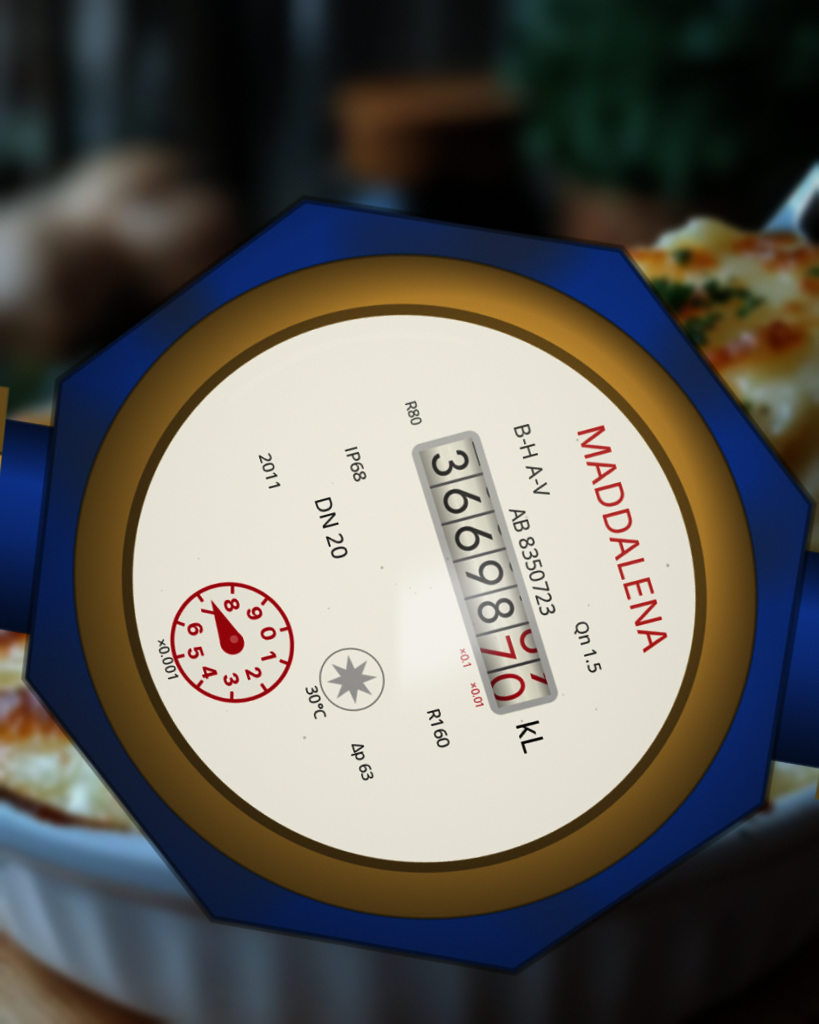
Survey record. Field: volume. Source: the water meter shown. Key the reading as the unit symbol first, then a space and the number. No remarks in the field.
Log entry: kL 36698.697
